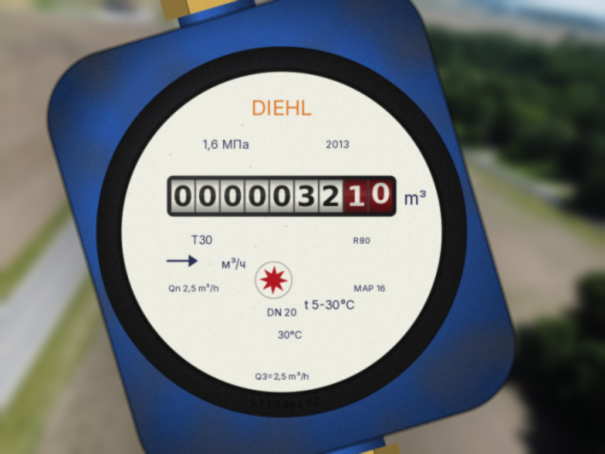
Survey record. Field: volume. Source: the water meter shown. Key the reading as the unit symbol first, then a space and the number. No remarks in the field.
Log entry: m³ 32.10
